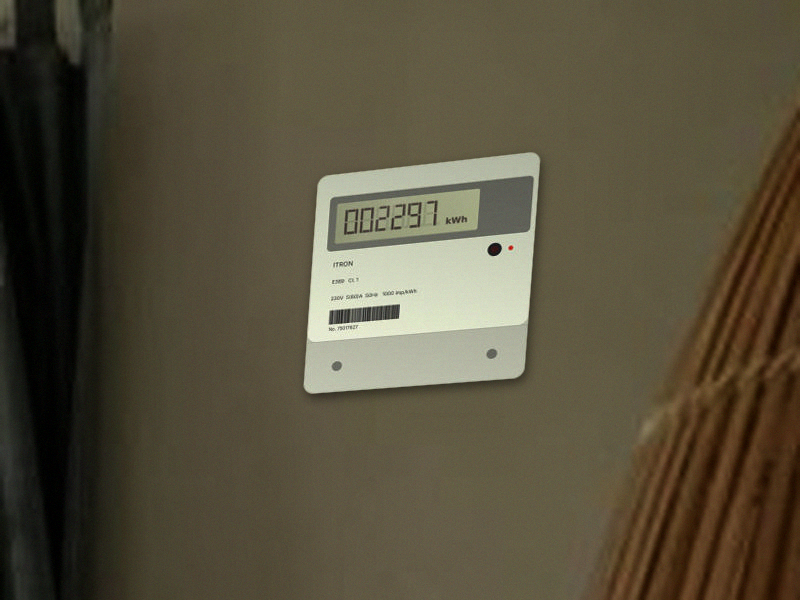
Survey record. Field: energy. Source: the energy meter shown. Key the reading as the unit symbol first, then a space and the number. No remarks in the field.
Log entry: kWh 2297
